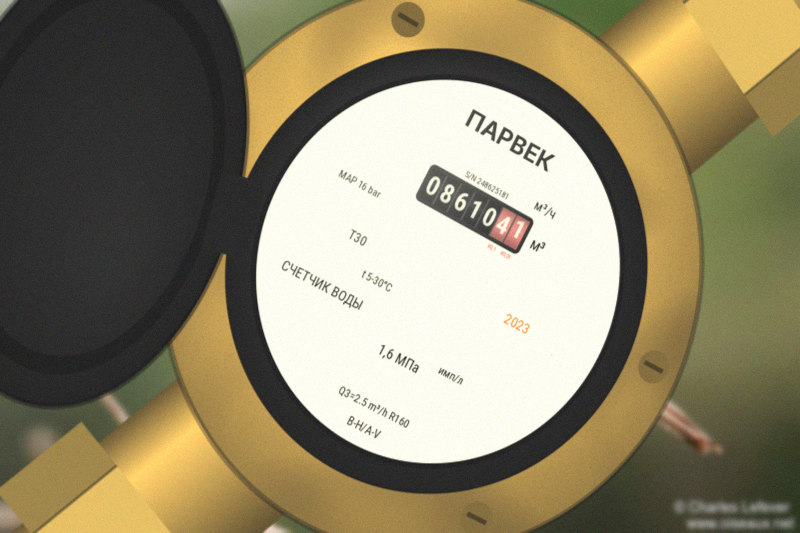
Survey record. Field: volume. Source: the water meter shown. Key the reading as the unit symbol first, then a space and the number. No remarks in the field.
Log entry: m³ 8610.41
